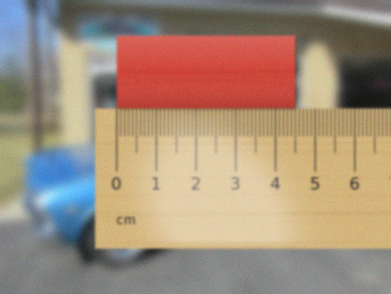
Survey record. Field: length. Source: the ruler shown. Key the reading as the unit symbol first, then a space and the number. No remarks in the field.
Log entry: cm 4.5
